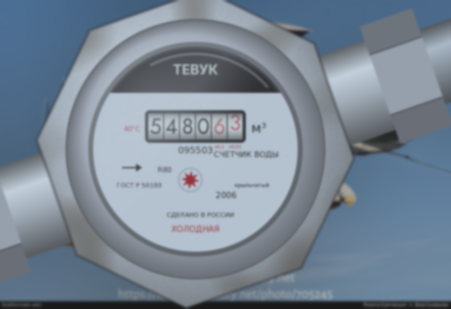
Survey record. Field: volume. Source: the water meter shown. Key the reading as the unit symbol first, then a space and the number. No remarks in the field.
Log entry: m³ 5480.63
